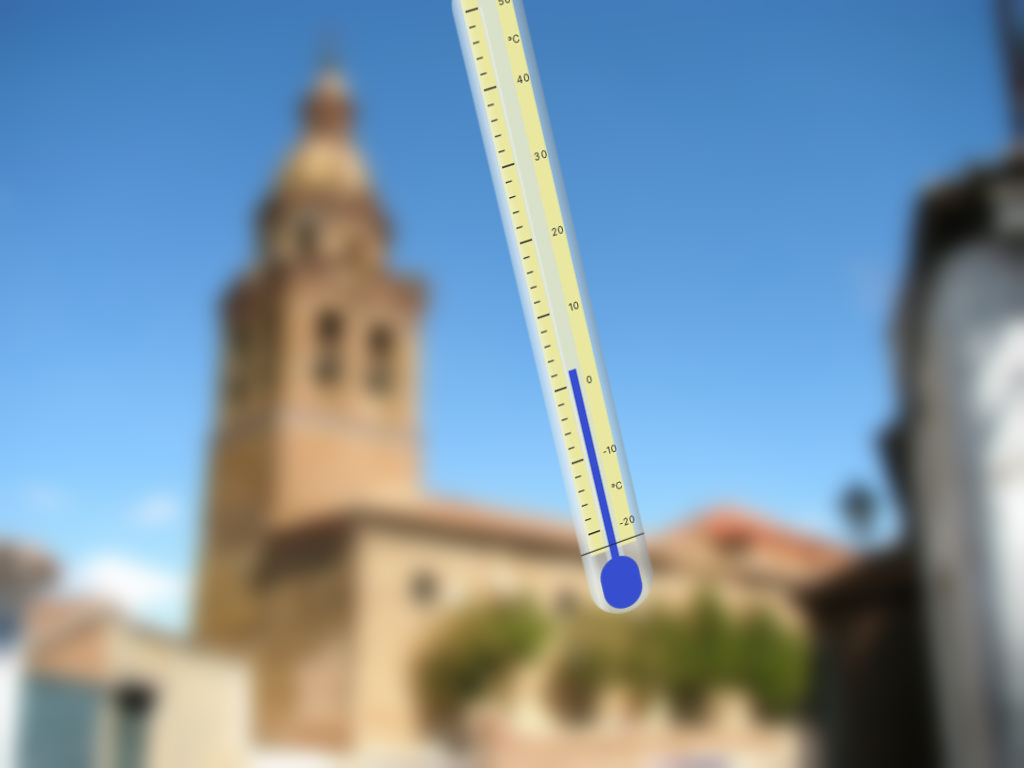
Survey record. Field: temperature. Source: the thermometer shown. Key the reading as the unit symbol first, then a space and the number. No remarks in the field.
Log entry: °C 2
